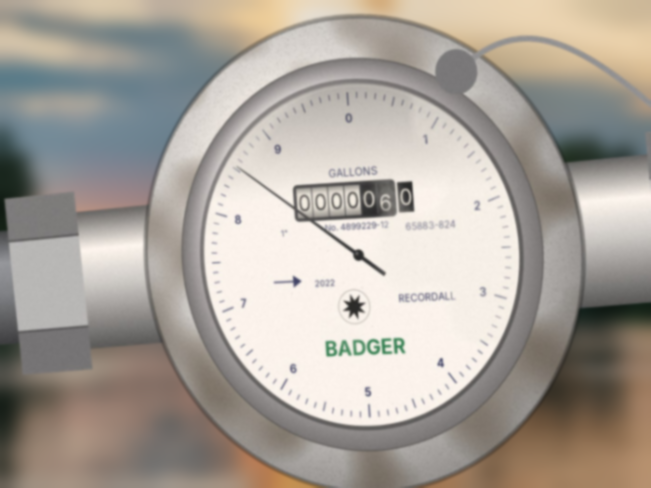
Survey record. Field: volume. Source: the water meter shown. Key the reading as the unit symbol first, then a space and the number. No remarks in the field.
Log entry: gal 58.5
